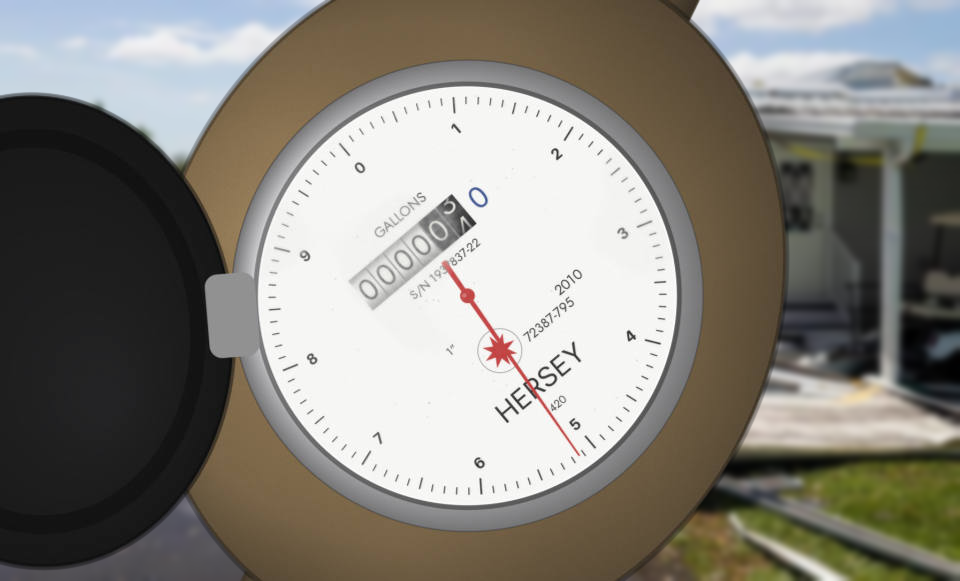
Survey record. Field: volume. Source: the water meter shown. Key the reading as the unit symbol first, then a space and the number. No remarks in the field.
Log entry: gal 35.1
